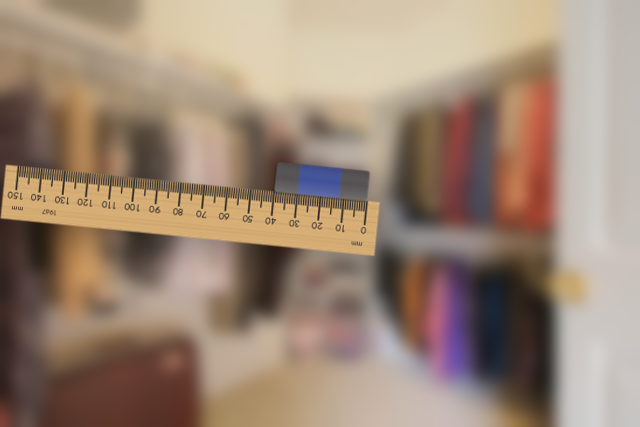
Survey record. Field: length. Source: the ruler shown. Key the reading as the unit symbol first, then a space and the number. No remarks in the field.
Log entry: mm 40
